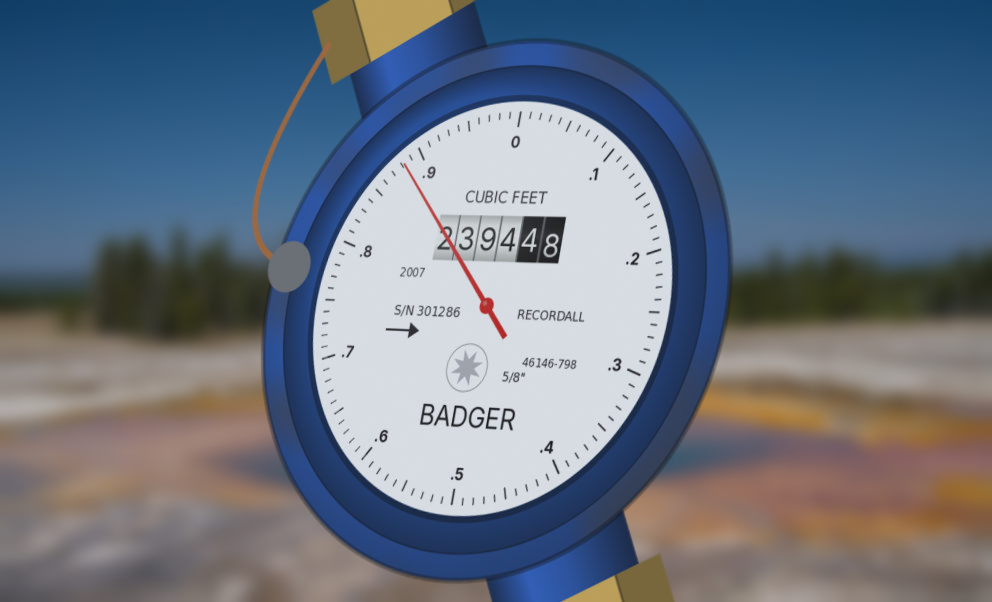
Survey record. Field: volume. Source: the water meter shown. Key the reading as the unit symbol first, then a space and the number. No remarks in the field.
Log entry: ft³ 239447.88
